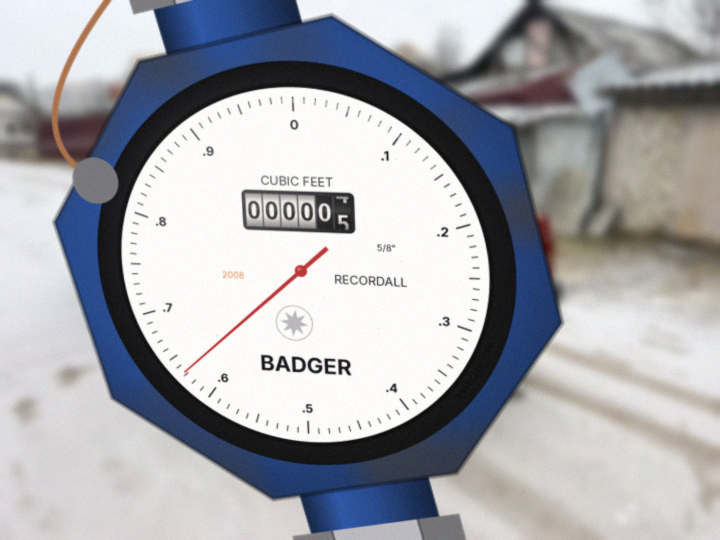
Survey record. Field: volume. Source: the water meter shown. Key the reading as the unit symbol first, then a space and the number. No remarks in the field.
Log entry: ft³ 4.63
